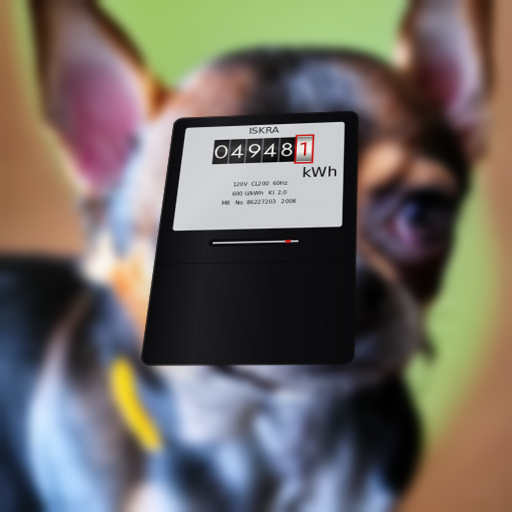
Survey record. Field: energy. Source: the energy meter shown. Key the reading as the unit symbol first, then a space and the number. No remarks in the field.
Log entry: kWh 4948.1
